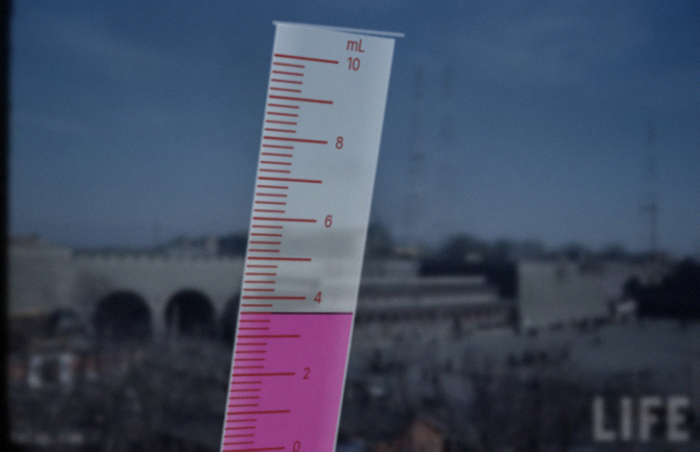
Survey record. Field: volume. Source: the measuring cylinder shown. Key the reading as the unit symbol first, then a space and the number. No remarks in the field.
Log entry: mL 3.6
